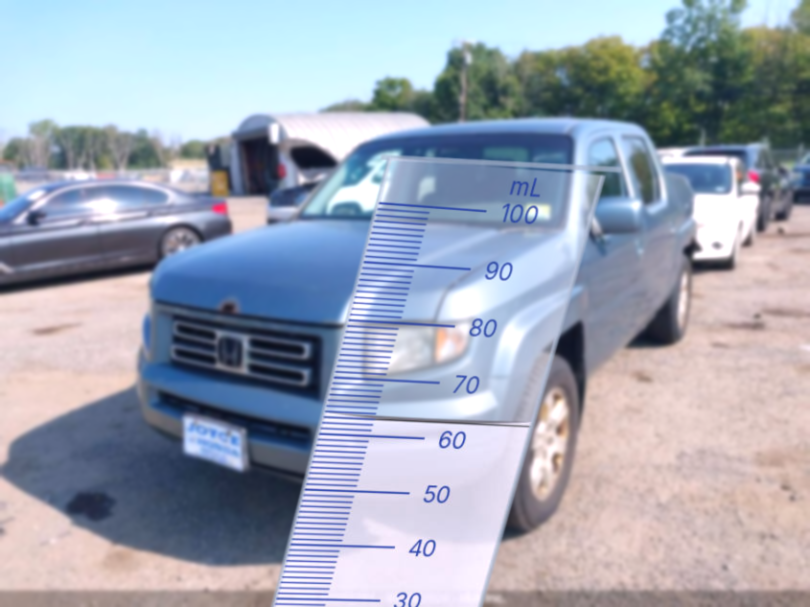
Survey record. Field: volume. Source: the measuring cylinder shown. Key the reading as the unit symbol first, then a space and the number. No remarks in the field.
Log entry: mL 63
